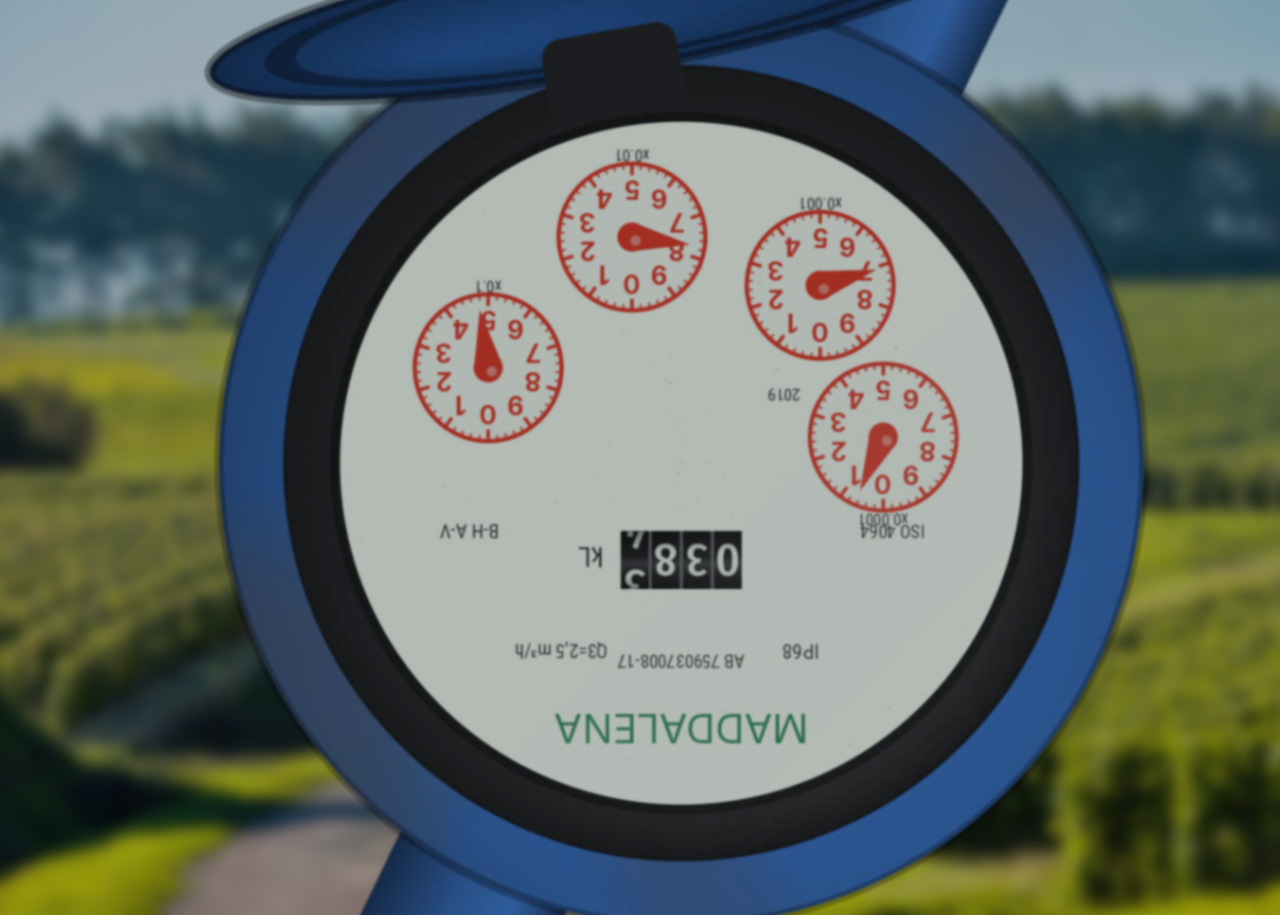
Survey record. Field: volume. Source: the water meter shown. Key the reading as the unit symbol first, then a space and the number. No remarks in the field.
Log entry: kL 383.4770
